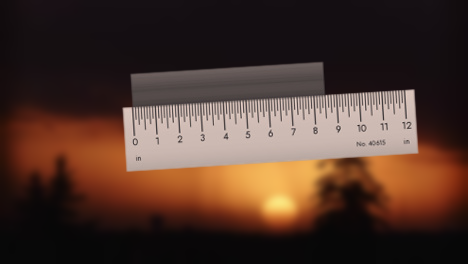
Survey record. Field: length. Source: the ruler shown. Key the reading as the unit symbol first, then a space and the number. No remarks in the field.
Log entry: in 8.5
